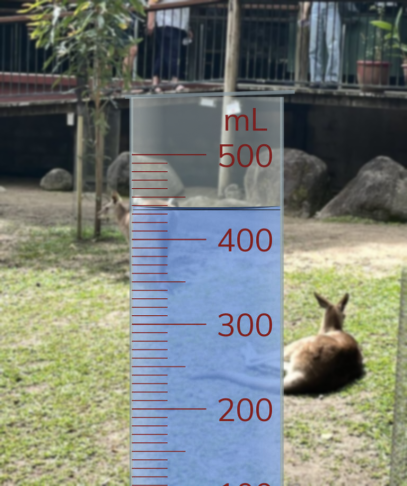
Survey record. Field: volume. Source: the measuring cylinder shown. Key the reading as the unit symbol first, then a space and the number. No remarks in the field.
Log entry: mL 435
